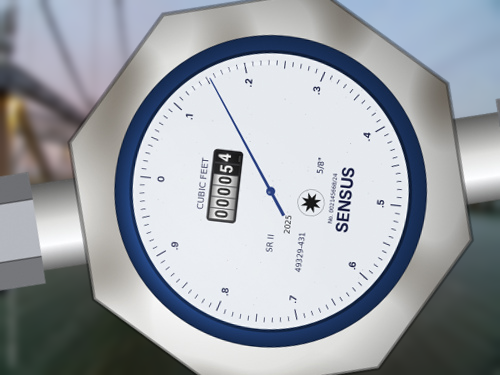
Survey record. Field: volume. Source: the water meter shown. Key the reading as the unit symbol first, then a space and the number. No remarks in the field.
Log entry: ft³ 54.15
